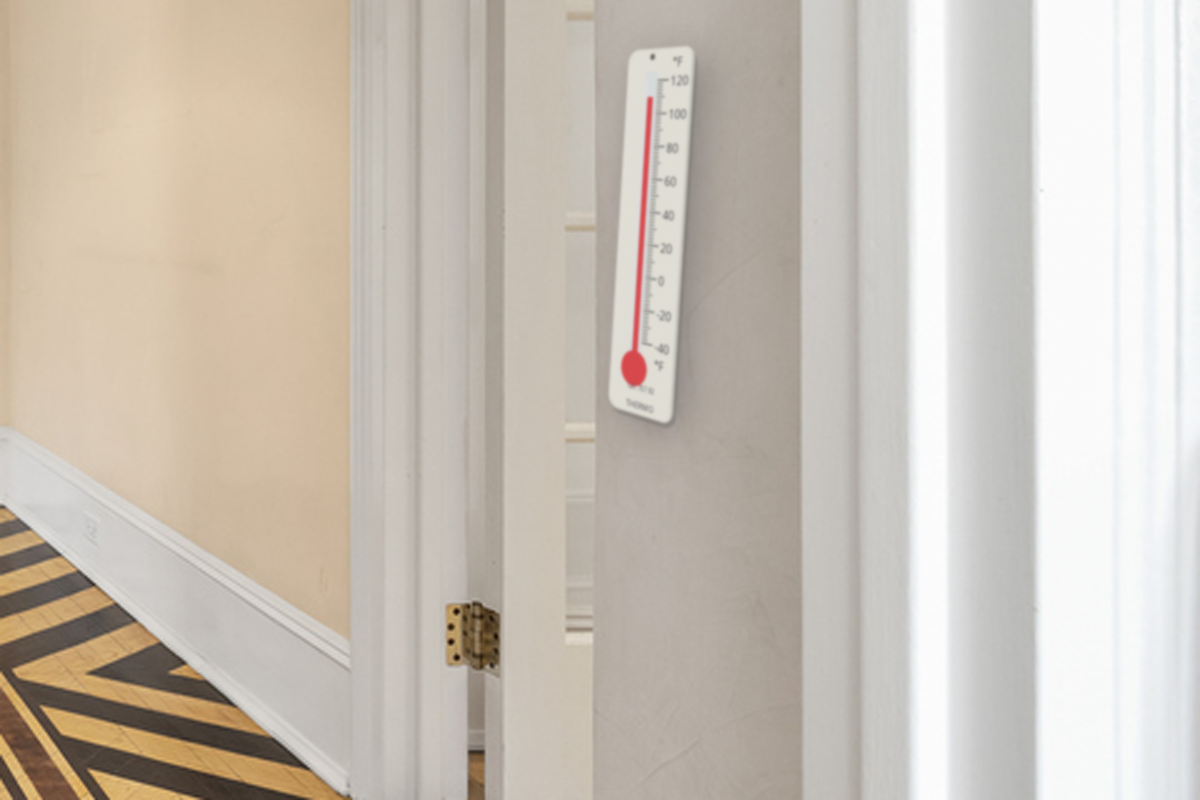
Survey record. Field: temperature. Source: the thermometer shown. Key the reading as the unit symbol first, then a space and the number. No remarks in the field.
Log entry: °F 110
